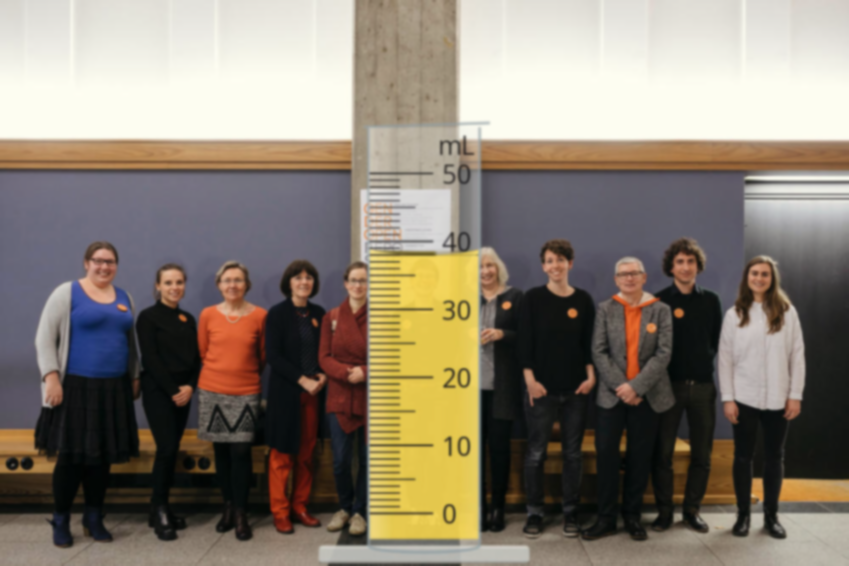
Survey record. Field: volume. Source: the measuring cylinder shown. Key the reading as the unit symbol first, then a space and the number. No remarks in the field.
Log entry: mL 38
